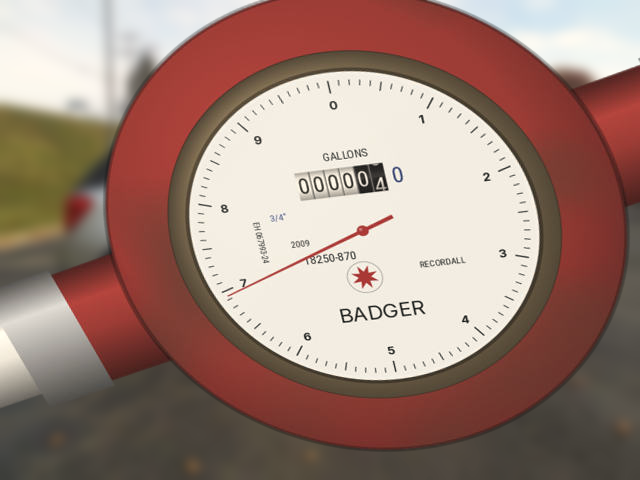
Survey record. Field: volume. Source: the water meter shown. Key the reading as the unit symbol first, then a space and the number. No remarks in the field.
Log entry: gal 36.9
